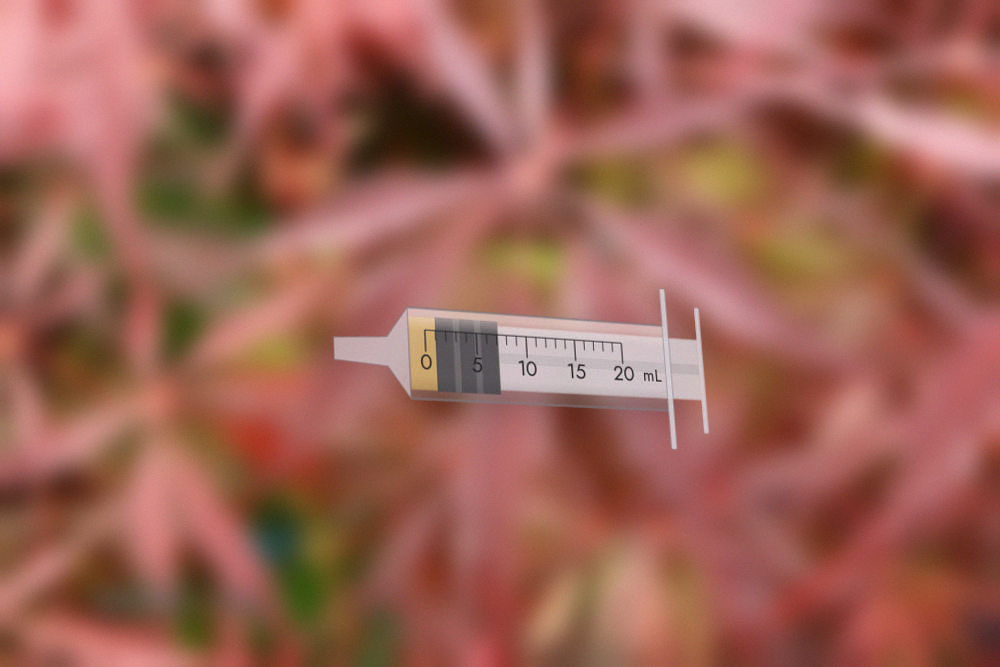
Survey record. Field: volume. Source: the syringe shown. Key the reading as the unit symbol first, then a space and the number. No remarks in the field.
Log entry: mL 1
